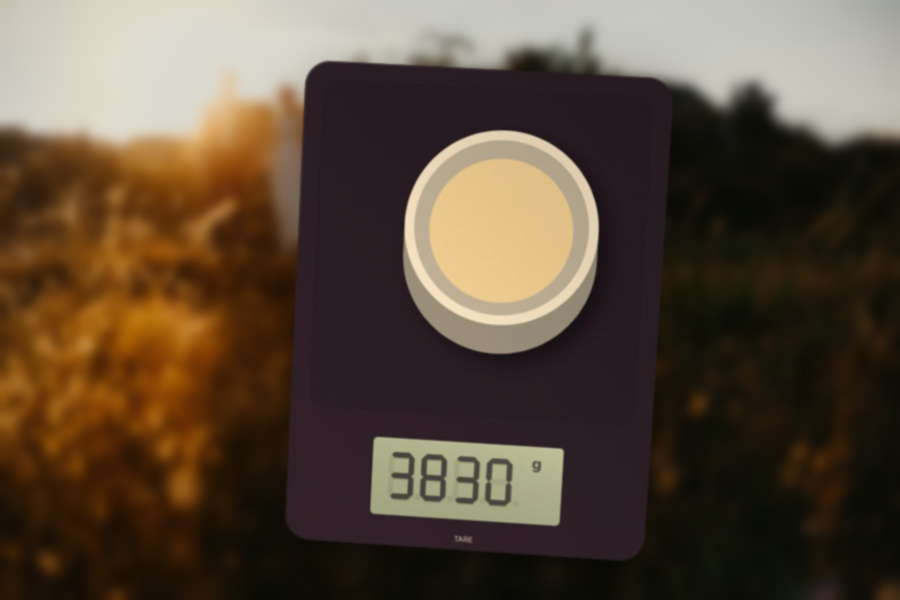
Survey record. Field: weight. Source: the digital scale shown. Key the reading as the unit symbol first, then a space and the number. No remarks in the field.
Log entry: g 3830
